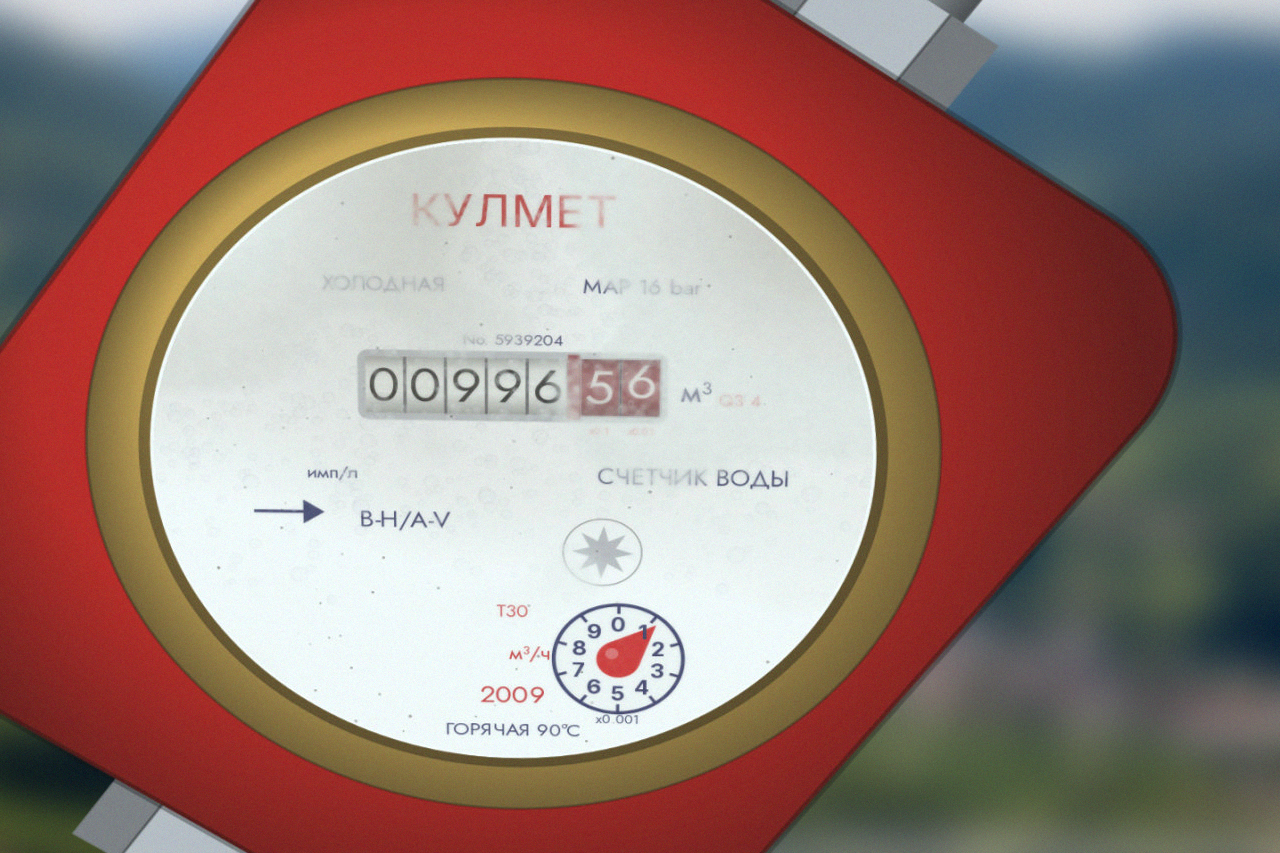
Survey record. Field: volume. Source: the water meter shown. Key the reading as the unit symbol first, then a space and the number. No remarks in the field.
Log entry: m³ 996.561
